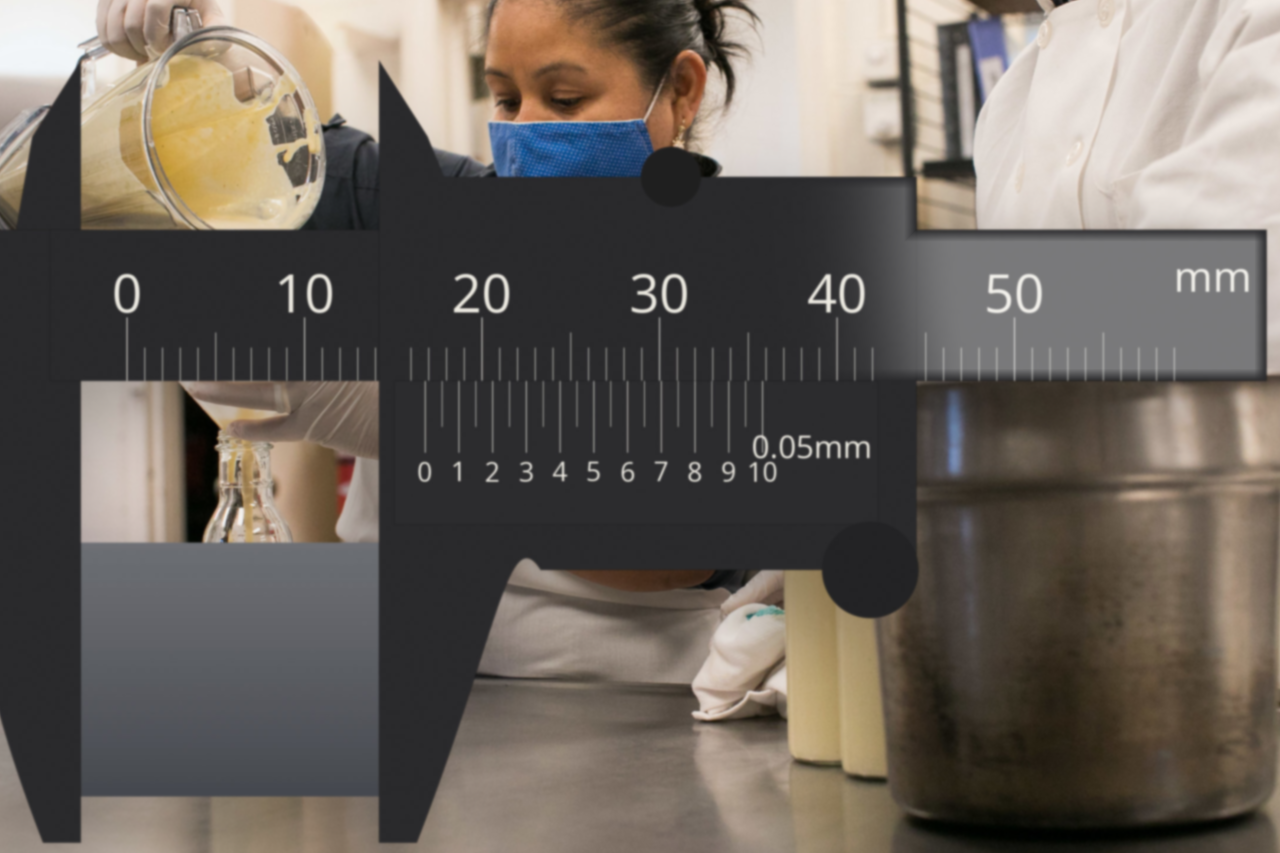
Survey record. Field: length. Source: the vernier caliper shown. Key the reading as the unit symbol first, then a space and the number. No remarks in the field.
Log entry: mm 16.8
